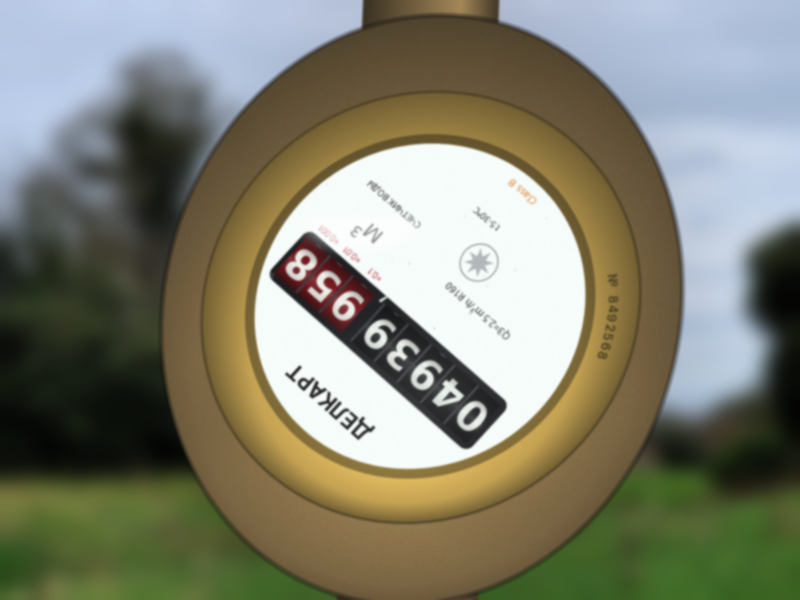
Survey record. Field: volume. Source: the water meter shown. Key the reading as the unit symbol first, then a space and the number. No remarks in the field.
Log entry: m³ 4939.958
